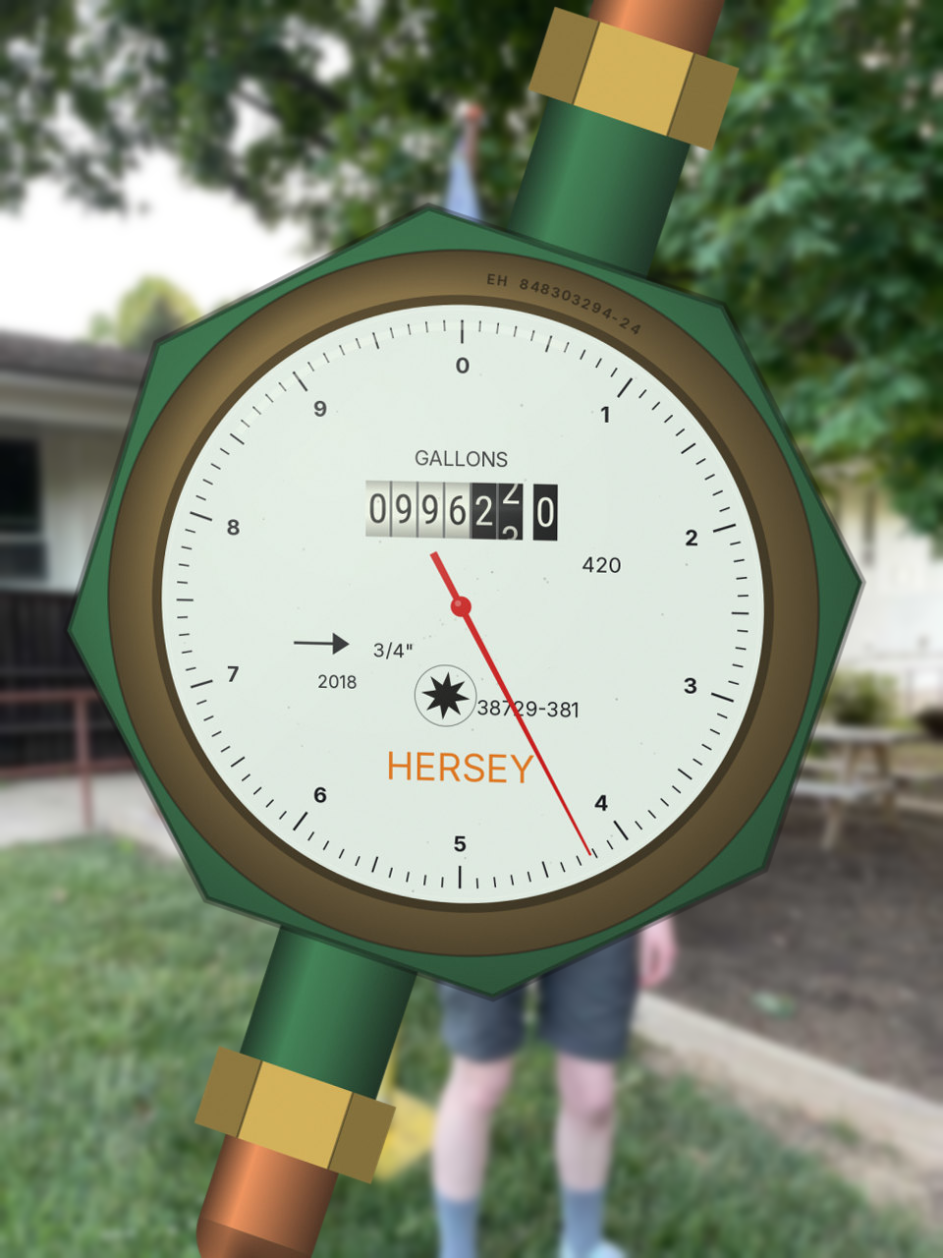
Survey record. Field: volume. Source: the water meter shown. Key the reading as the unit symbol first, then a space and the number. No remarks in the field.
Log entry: gal 996224.2
